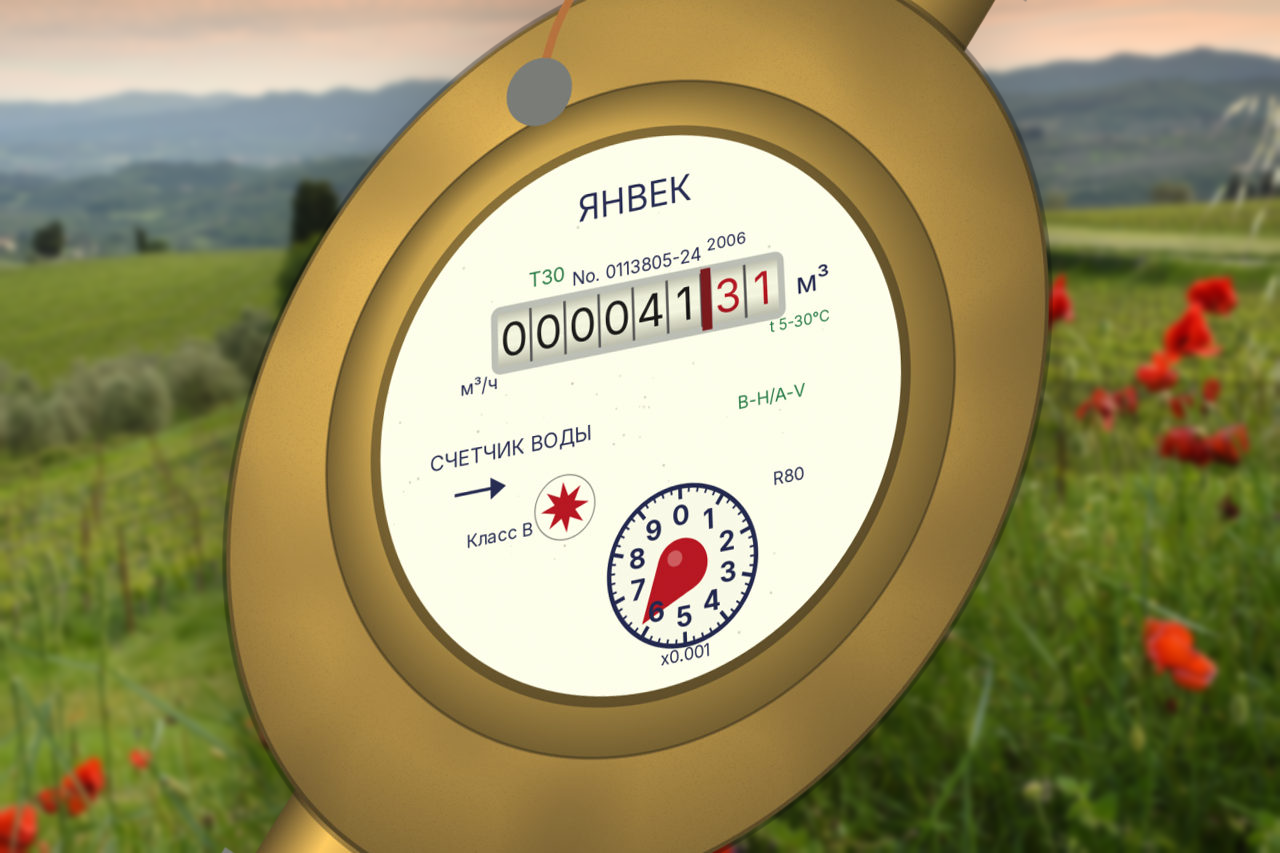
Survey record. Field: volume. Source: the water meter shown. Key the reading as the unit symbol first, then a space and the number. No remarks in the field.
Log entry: m³ 41.316
